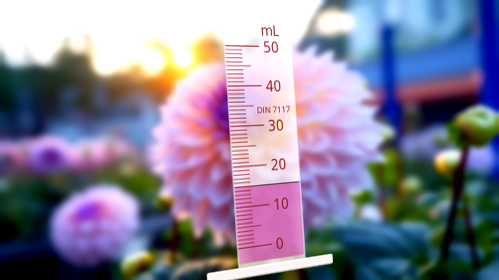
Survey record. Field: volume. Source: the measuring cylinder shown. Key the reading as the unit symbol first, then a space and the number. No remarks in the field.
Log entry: mL 15
